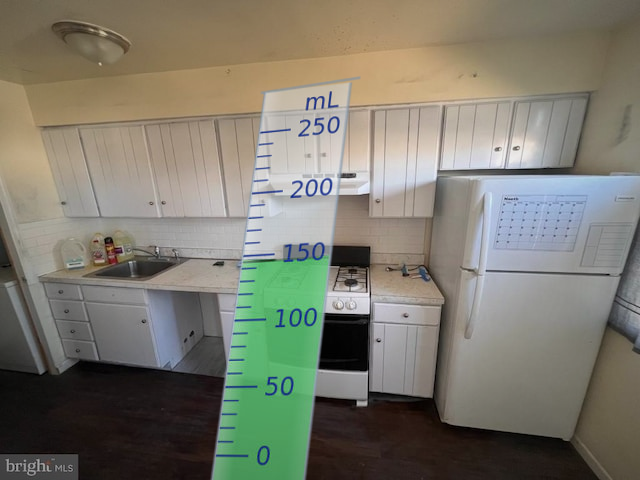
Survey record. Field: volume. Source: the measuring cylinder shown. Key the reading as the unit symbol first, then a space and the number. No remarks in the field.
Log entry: mL 145
